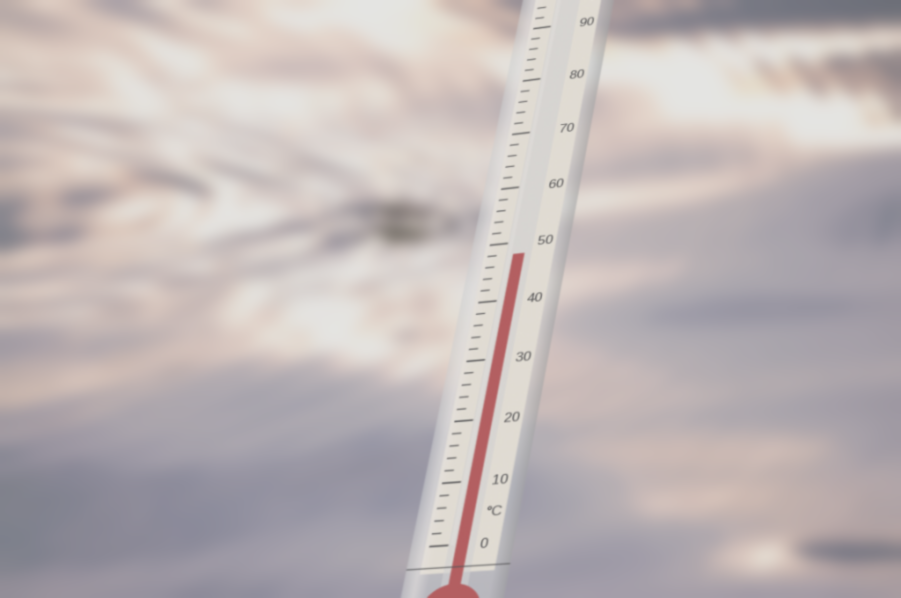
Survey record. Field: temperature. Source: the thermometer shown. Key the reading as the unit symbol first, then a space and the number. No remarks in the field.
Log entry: °C 48
